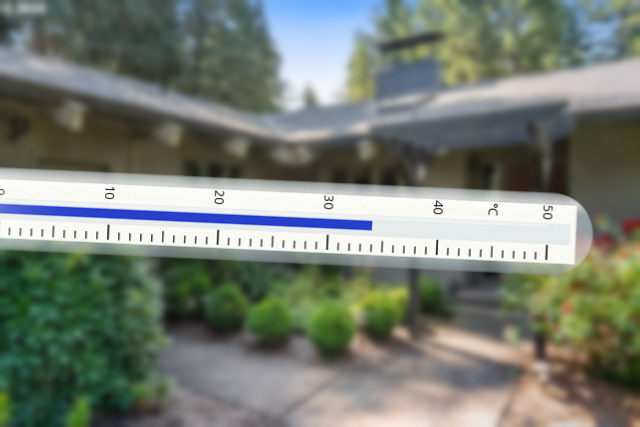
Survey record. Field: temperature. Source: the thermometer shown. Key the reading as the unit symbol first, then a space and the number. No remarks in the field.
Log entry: °C 34
